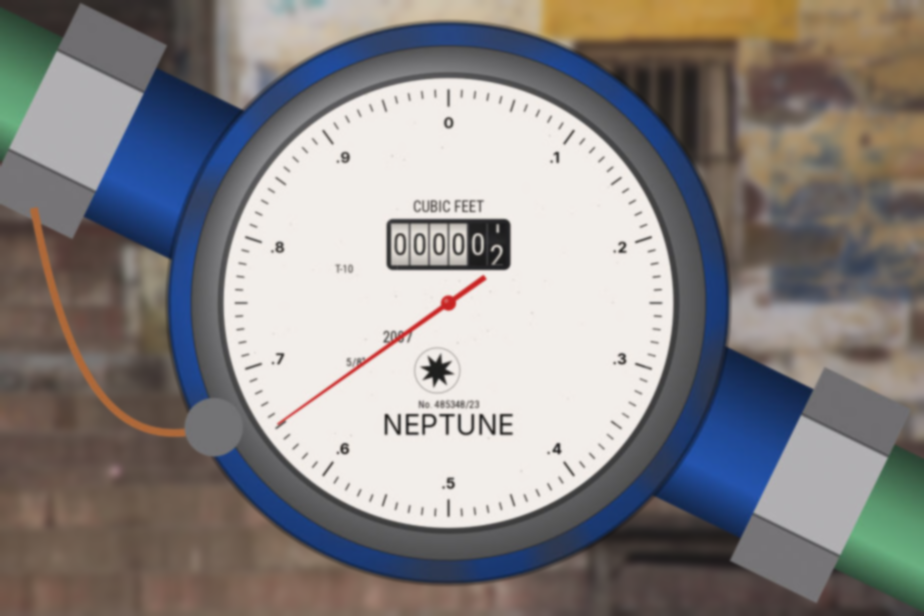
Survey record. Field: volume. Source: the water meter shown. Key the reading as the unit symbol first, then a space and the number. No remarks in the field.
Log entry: ft³ 1.65
